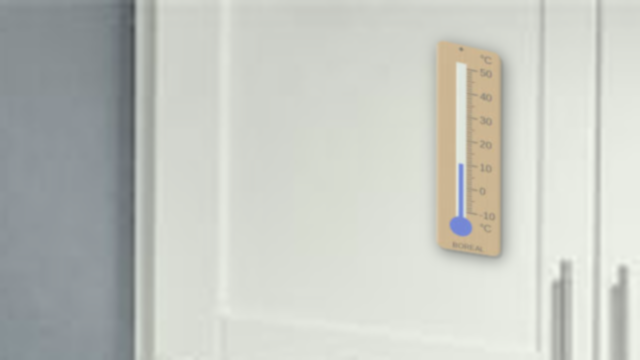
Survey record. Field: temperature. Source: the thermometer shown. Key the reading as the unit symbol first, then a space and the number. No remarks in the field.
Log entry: °C 10
